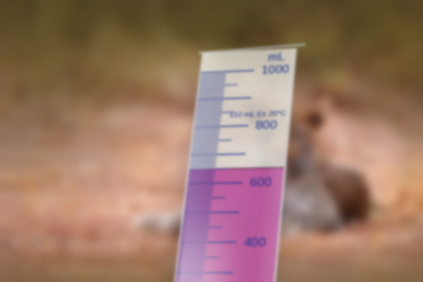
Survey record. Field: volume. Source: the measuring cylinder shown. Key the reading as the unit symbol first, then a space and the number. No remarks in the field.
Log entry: mL 650
